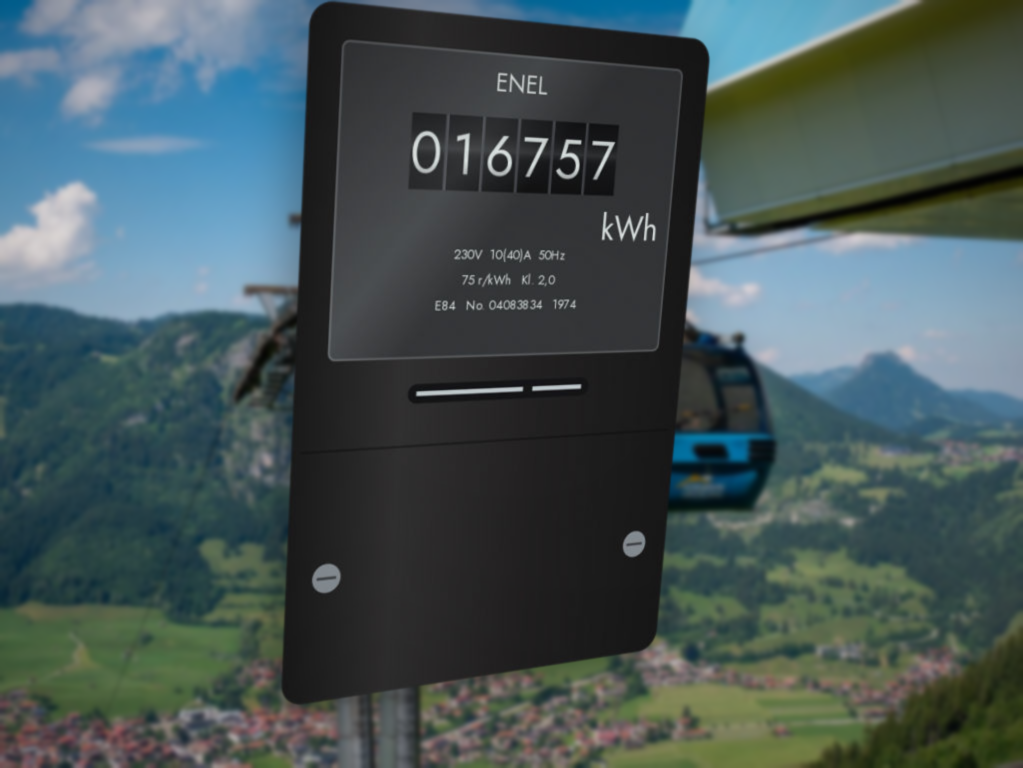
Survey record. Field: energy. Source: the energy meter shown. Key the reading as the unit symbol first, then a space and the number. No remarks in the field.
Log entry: kWh 16757
